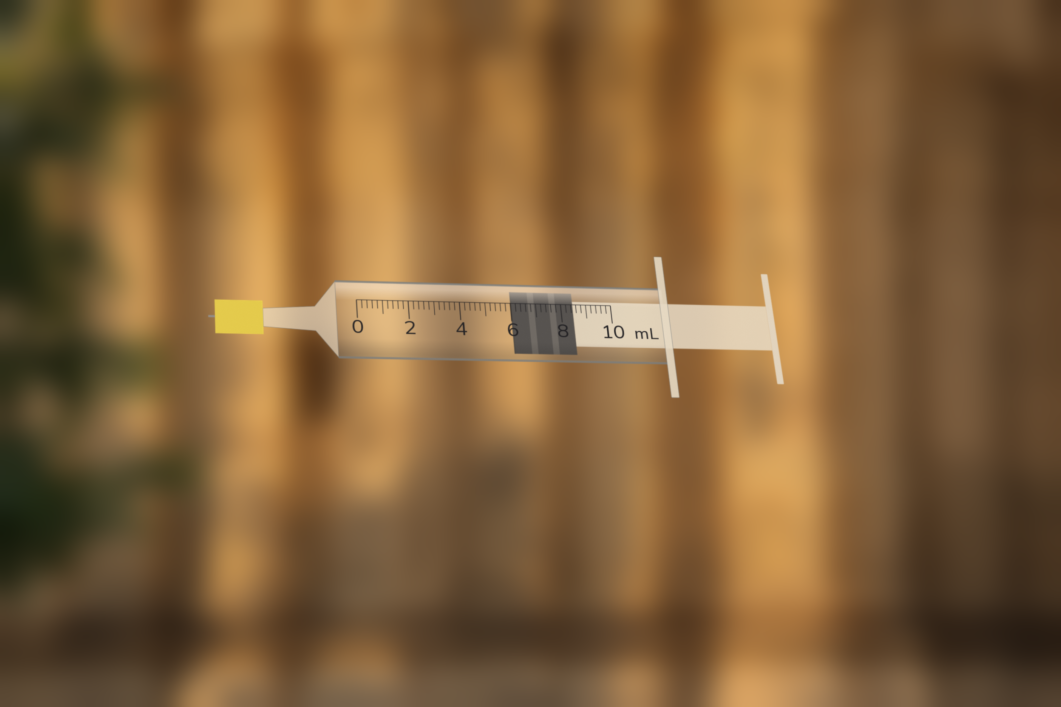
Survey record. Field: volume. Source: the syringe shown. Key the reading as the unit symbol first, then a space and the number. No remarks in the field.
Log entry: mL 6
